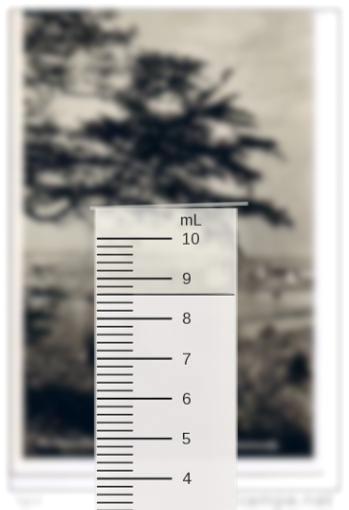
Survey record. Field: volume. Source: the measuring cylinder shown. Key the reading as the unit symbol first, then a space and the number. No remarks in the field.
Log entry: mL 8.6
